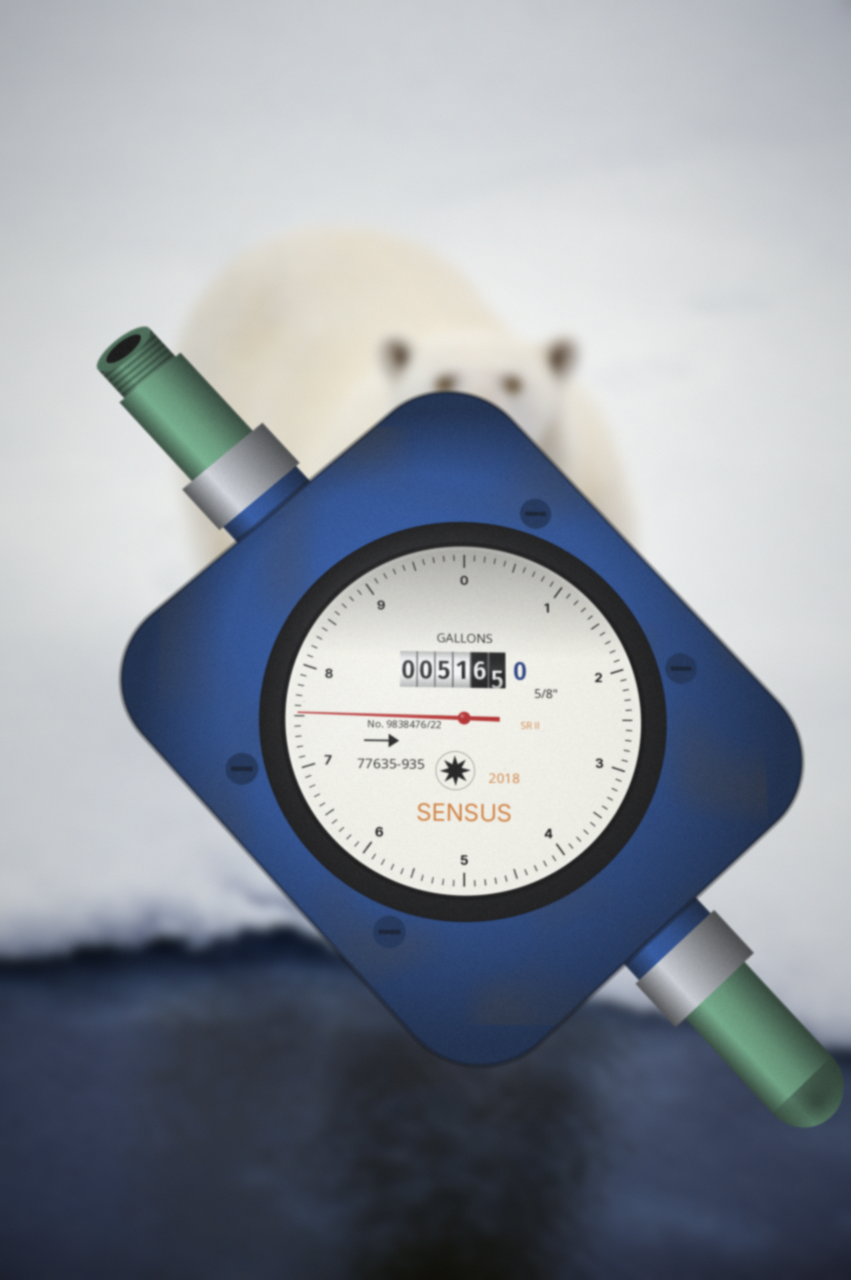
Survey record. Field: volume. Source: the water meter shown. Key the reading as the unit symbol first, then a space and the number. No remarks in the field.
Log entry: gal 51647.5
